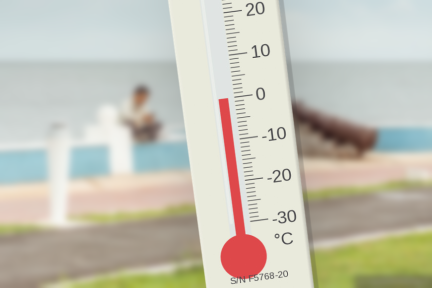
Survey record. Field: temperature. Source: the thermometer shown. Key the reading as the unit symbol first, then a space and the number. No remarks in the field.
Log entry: °C 0
